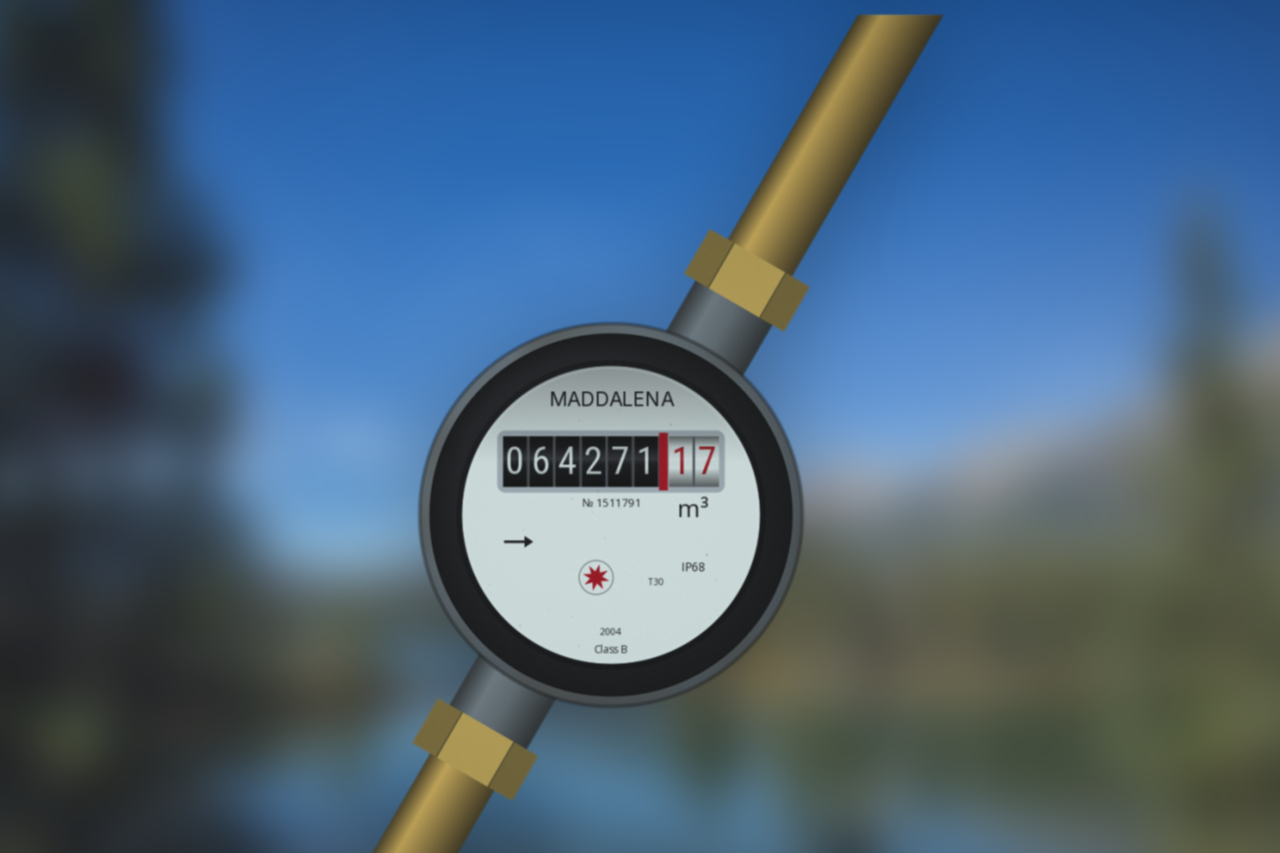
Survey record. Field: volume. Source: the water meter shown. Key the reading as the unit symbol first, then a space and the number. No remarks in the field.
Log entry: m³ 64271.17
